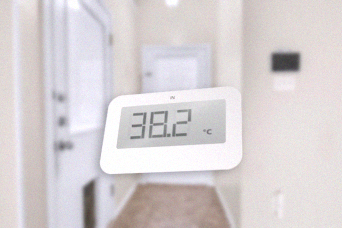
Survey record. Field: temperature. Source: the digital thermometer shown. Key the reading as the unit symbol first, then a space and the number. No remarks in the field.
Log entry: °C 38.2
